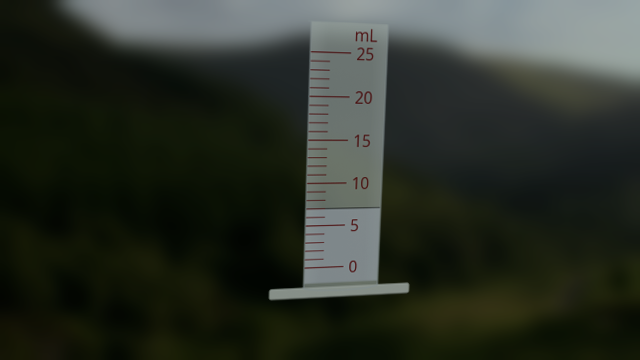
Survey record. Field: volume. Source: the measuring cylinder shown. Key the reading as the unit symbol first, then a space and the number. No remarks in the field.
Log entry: mL 7
